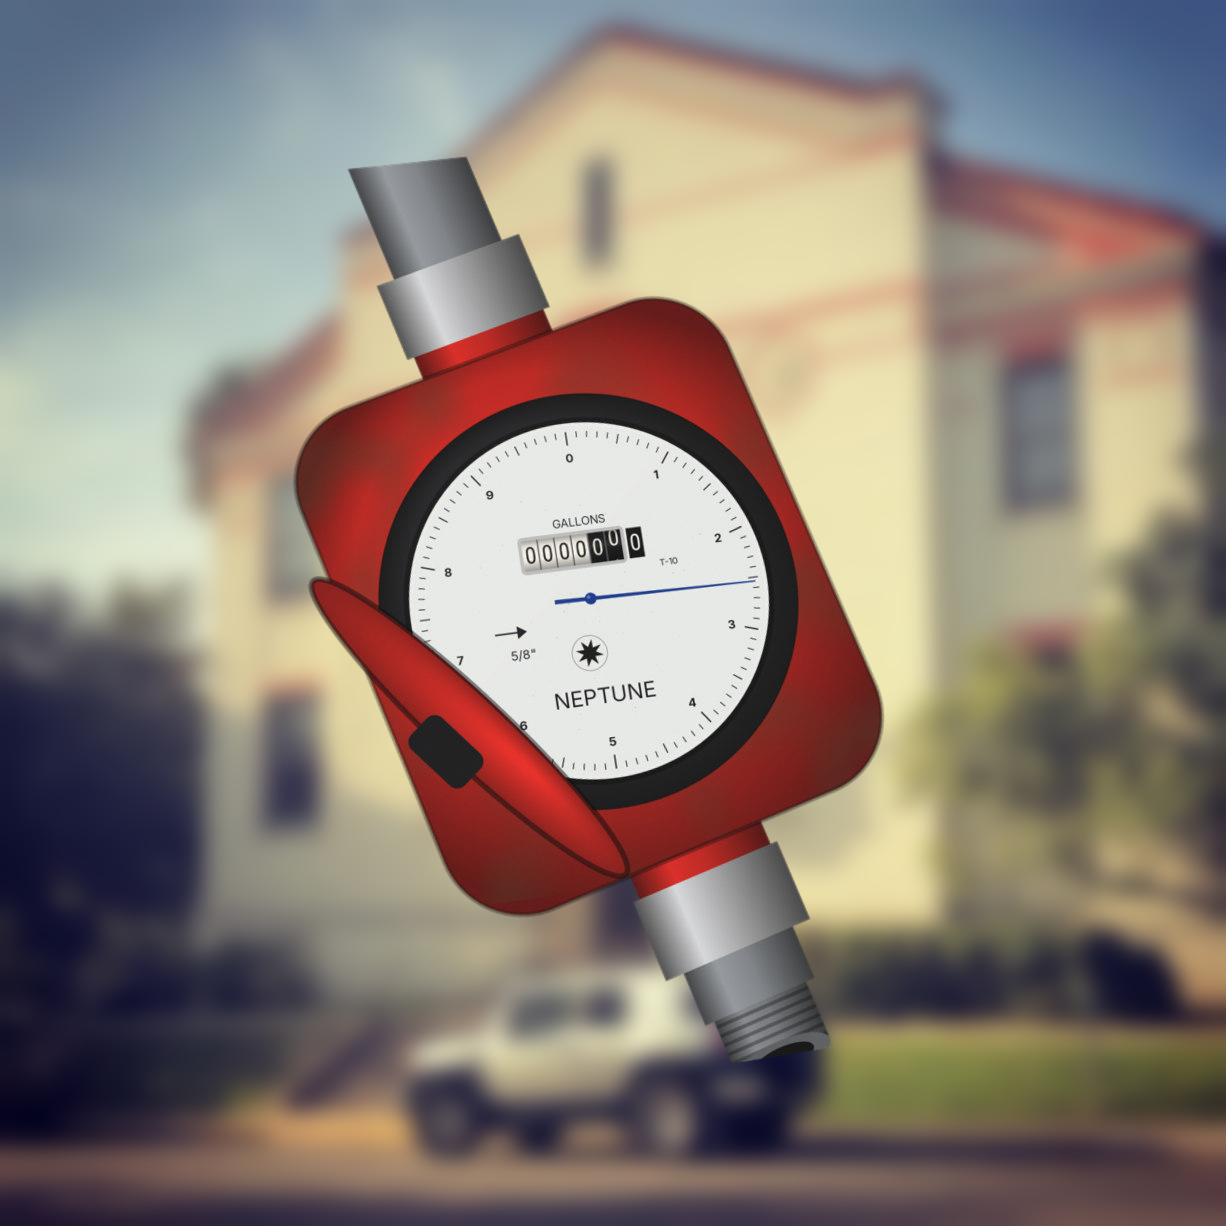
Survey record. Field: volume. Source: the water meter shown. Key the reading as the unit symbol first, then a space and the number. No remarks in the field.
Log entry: gal 2.5
